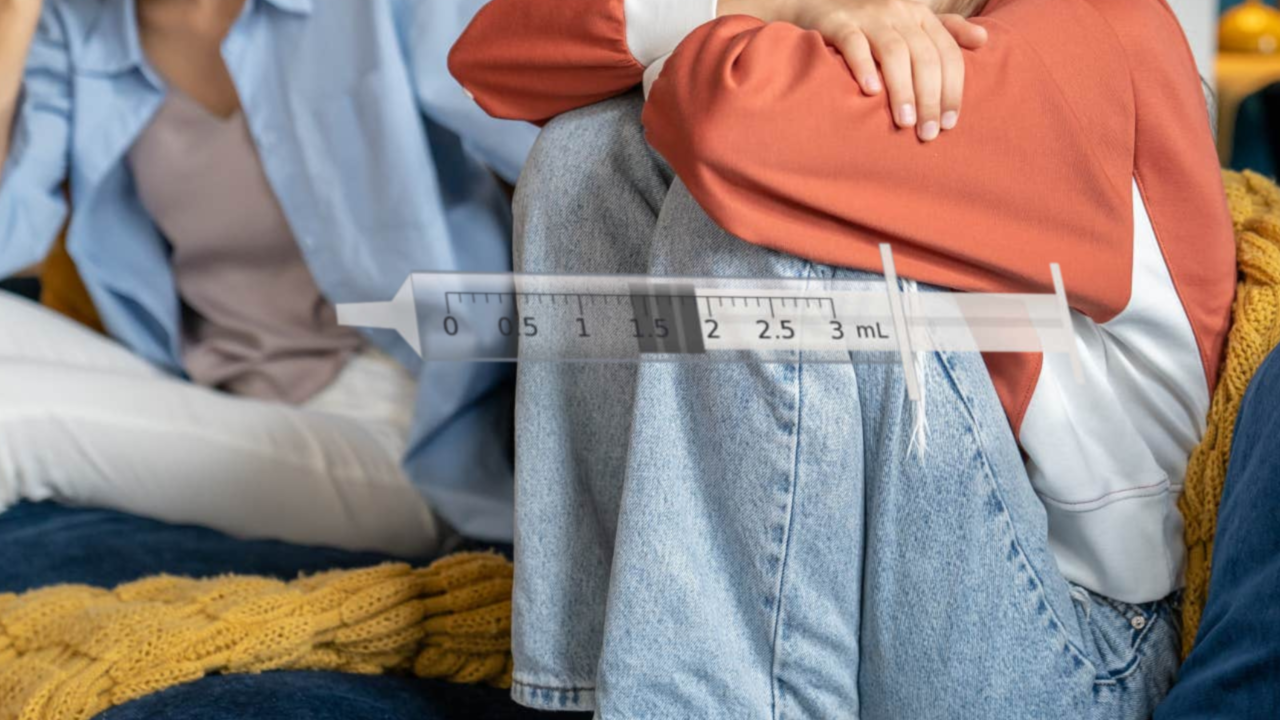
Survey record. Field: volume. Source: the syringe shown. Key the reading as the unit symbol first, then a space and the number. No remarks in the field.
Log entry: mL 1.4
